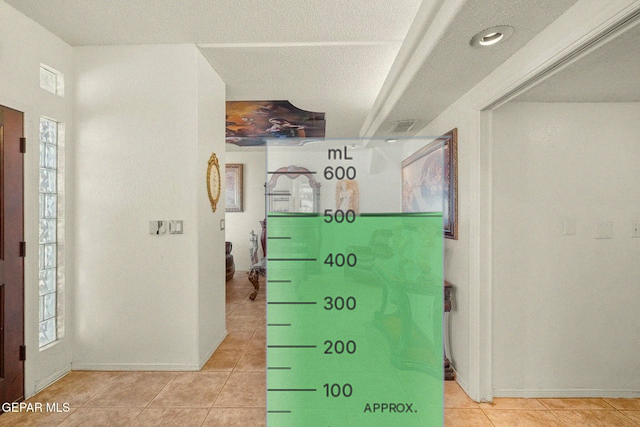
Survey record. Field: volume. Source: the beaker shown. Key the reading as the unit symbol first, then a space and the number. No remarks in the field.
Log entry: mL 500
